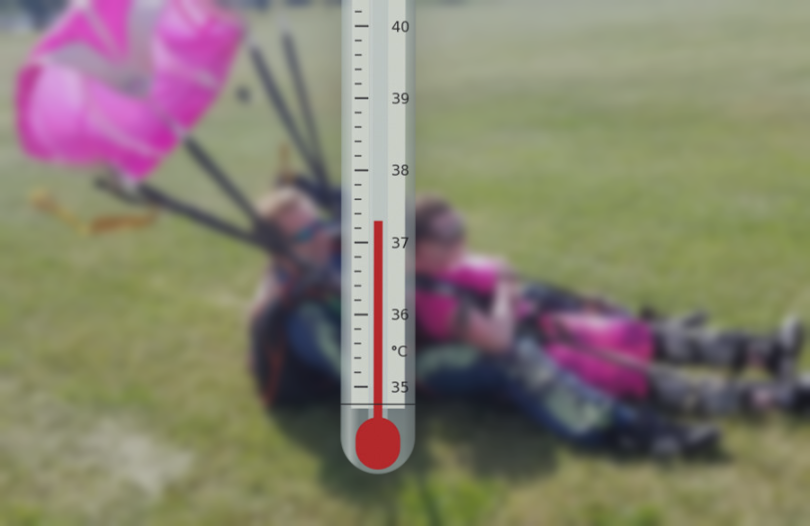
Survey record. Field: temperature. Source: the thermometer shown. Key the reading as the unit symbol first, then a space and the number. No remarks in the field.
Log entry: °C 37.3
